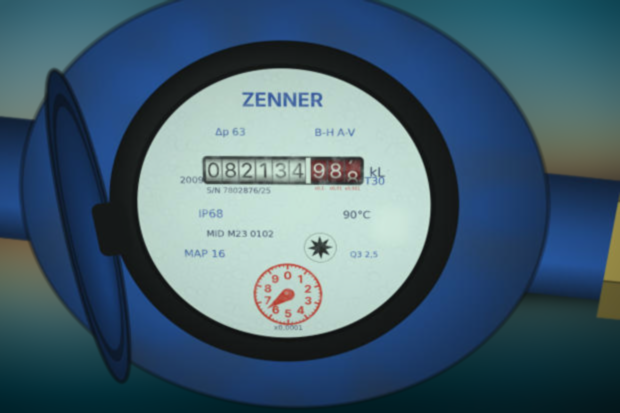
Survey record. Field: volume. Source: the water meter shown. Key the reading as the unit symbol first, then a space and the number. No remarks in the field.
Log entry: kL 82134.9876
